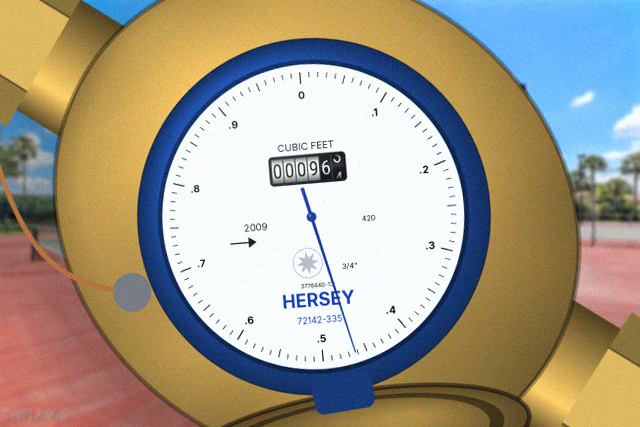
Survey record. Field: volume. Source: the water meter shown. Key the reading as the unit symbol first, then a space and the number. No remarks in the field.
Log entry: ft³ 963.46
